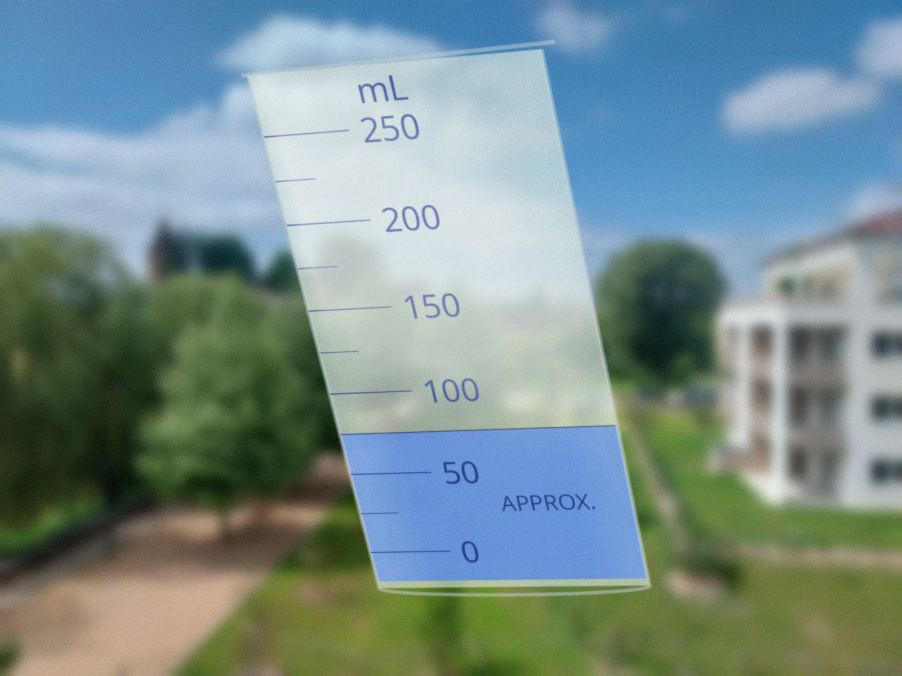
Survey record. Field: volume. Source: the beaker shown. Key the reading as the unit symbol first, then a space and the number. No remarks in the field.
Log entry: mL 75
